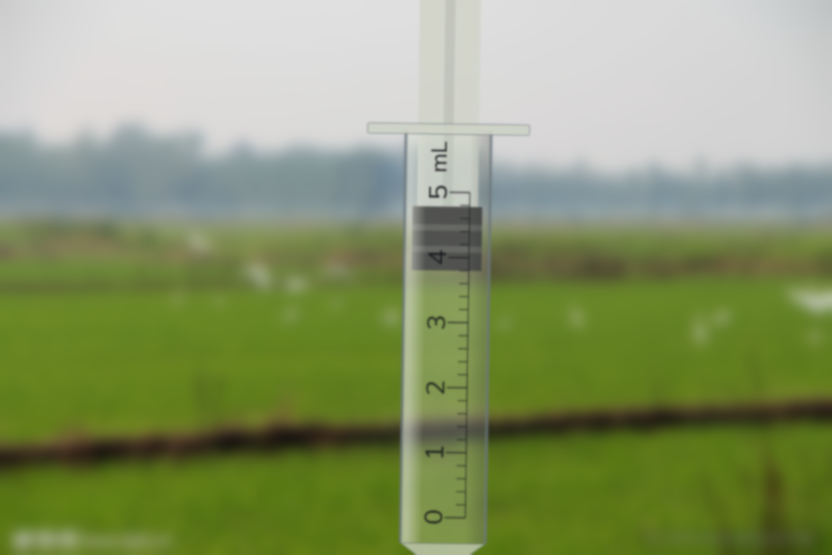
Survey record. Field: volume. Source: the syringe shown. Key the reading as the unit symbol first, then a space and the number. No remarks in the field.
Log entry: mL 3.8
